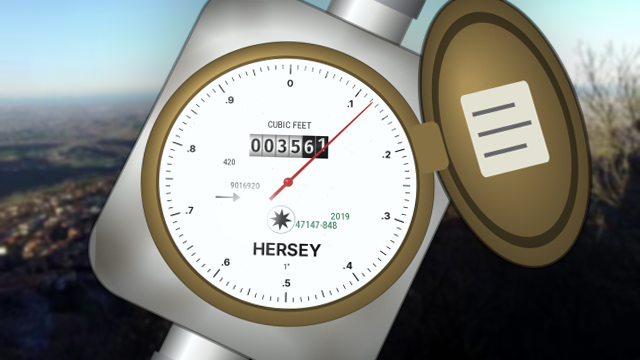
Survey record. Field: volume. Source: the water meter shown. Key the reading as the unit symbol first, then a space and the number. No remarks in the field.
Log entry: ft³ 3561.12
